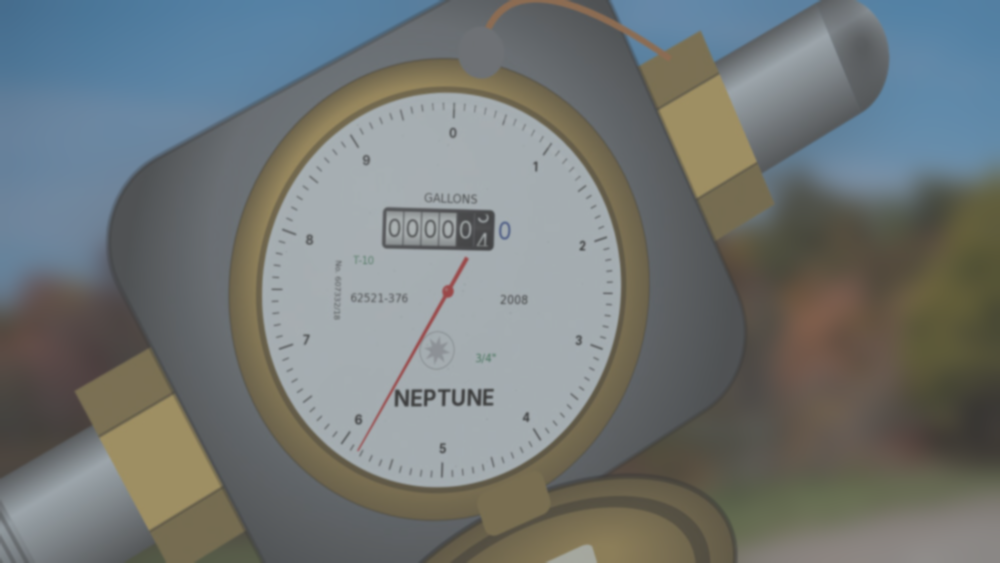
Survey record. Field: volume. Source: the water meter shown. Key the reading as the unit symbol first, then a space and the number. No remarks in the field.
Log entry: gal 35.8
